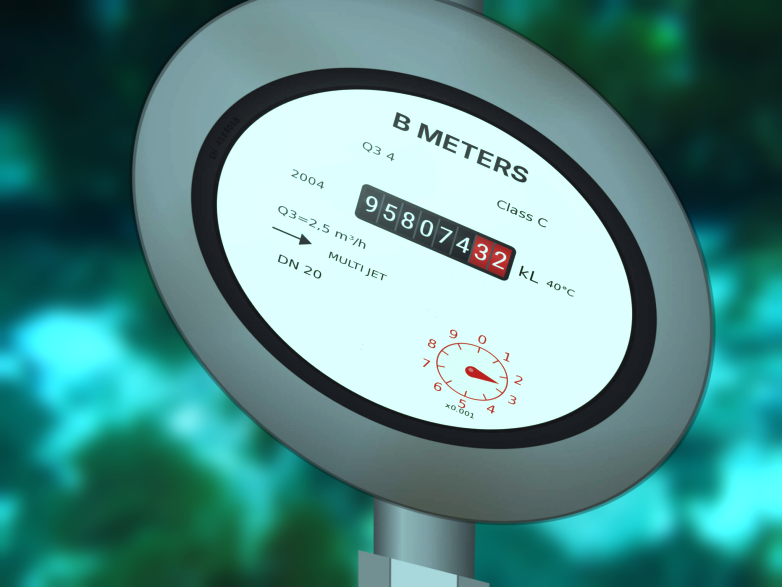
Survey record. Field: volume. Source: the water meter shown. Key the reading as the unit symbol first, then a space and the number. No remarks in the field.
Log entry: kL 958074.322
